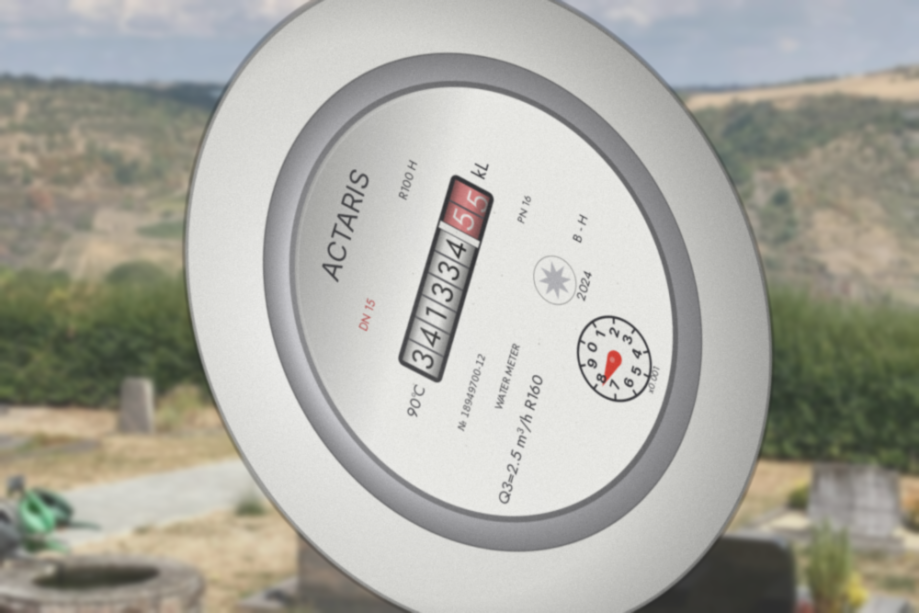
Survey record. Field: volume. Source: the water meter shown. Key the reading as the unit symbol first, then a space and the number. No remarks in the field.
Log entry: kL 341334.547
